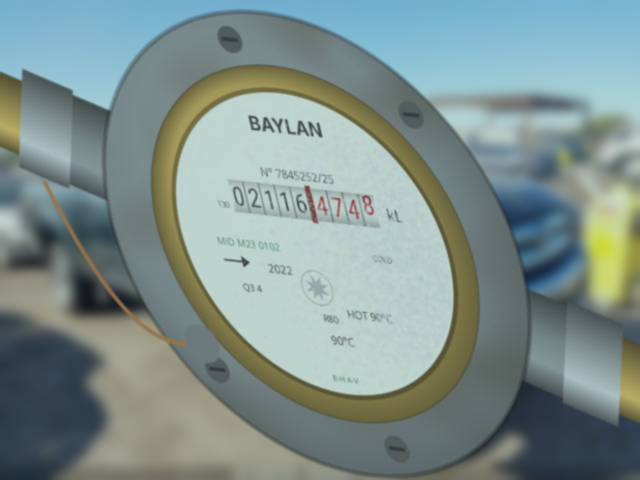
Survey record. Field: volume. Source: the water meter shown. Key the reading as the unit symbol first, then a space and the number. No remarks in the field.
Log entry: kL 2116.4748
